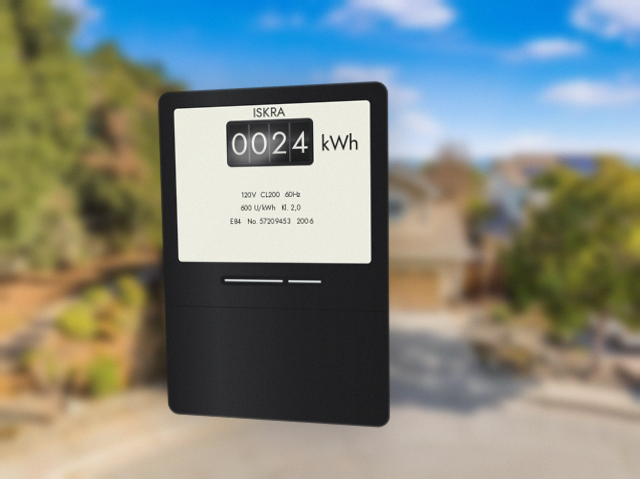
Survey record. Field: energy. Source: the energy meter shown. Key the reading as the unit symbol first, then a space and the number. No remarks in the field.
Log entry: kWh 24
